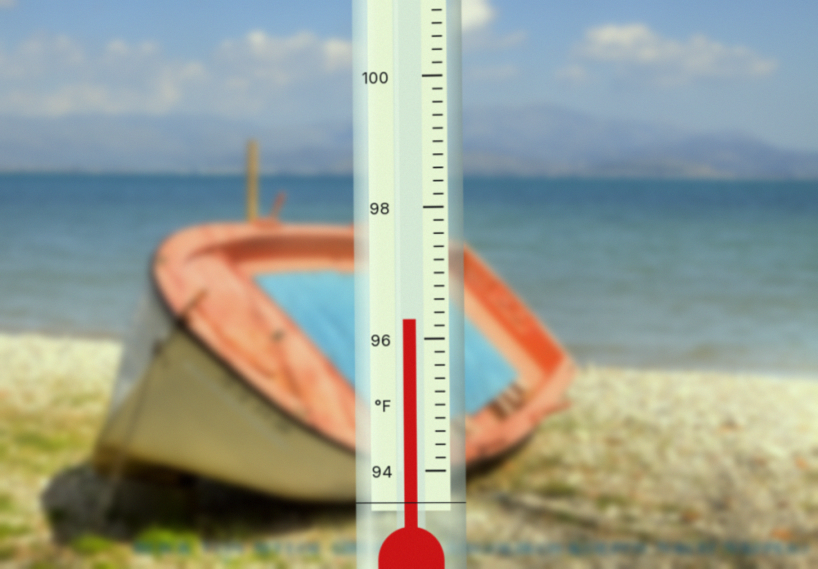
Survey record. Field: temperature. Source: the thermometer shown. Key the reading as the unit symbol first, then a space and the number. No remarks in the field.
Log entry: °F 96.3
